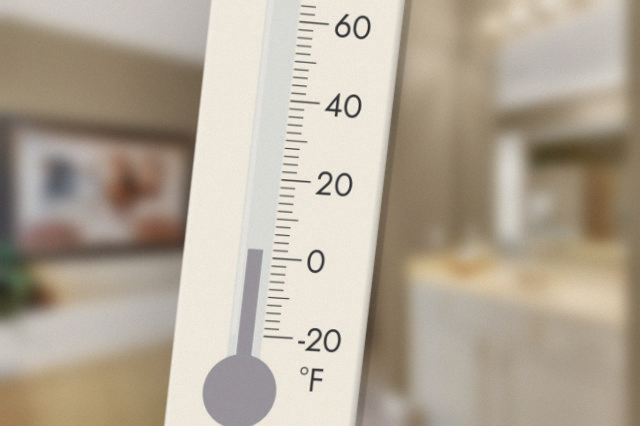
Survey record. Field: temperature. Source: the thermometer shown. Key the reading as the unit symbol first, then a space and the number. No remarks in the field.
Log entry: °F 2
